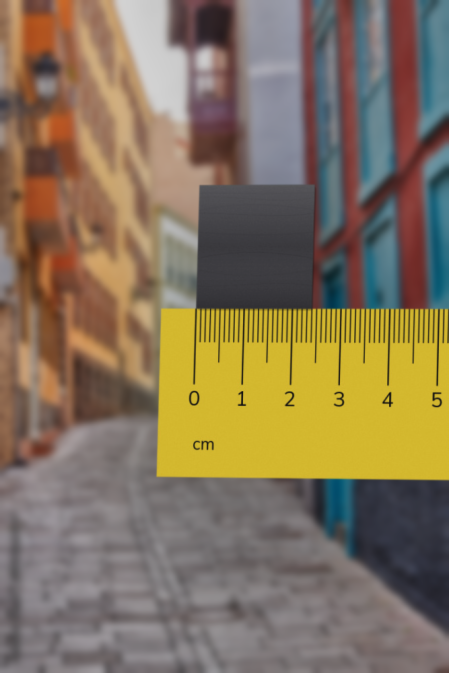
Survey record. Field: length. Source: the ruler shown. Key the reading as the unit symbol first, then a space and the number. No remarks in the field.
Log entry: cm 2.4
